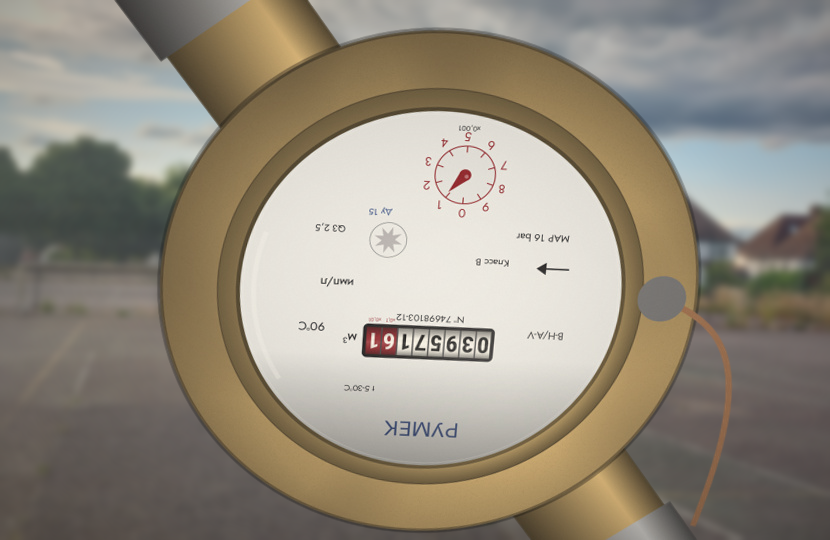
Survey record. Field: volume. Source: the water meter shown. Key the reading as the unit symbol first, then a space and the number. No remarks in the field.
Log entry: m³ 39571.611
